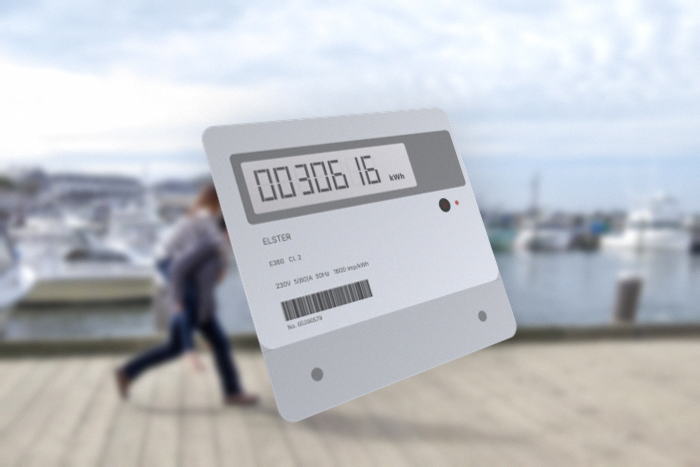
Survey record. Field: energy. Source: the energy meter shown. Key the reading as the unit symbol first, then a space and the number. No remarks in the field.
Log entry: kWh 30616
